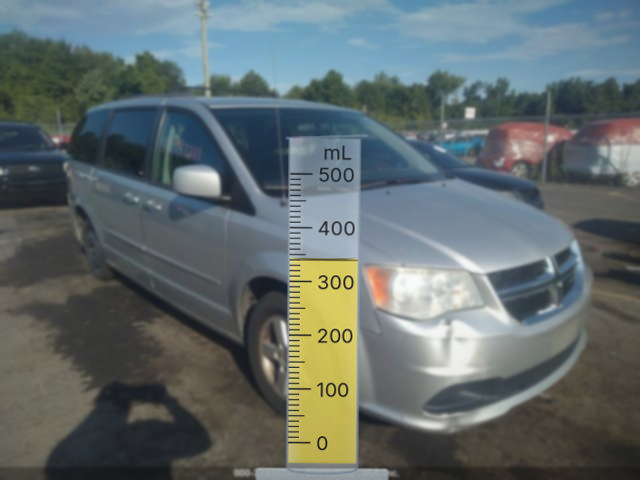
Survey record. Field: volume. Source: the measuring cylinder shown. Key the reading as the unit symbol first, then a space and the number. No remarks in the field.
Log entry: mL 340
